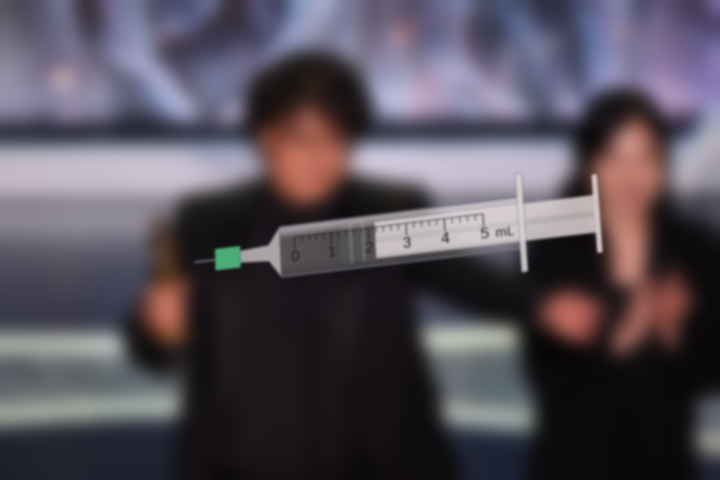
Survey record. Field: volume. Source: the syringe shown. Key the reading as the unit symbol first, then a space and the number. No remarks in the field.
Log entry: mL 1.2
